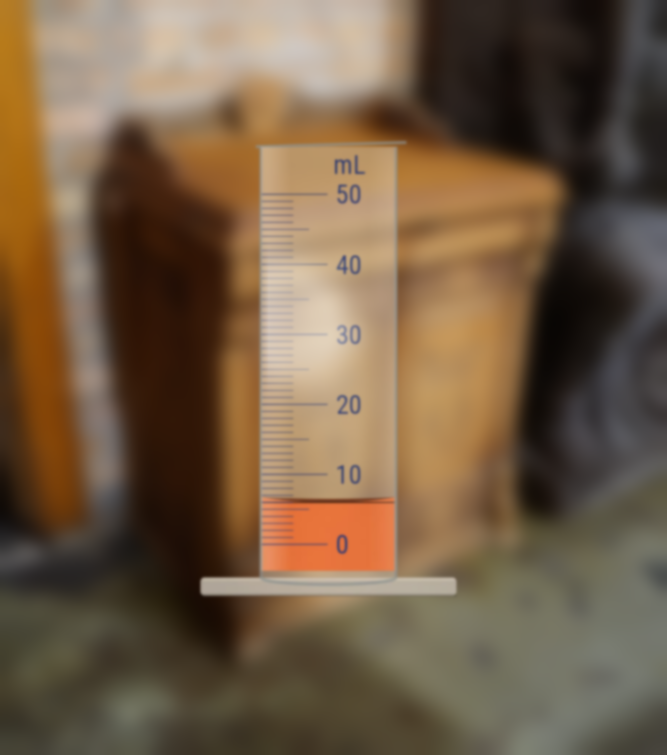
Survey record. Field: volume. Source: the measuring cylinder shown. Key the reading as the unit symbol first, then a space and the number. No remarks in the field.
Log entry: mL 6
